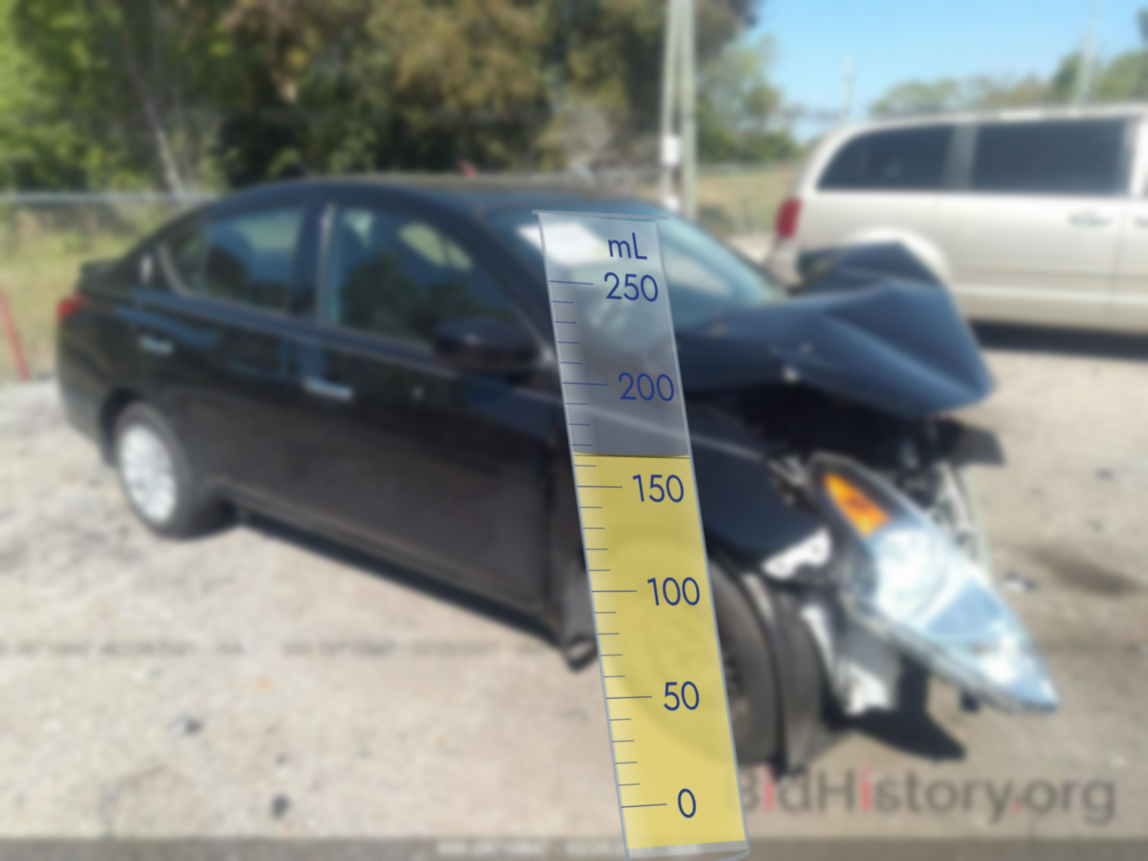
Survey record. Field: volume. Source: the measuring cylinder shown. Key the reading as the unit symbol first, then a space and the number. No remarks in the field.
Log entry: mL 165
